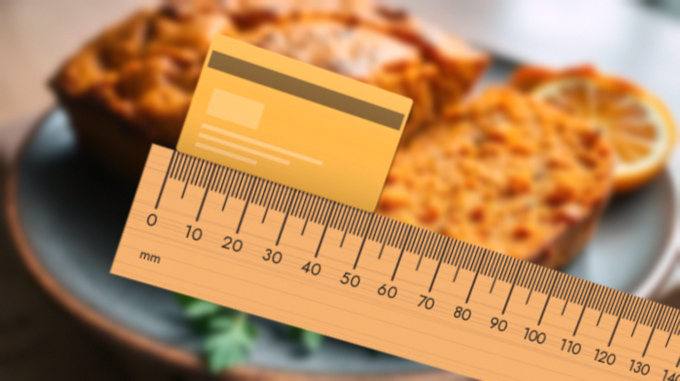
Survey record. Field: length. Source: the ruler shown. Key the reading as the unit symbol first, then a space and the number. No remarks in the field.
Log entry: mm 50
